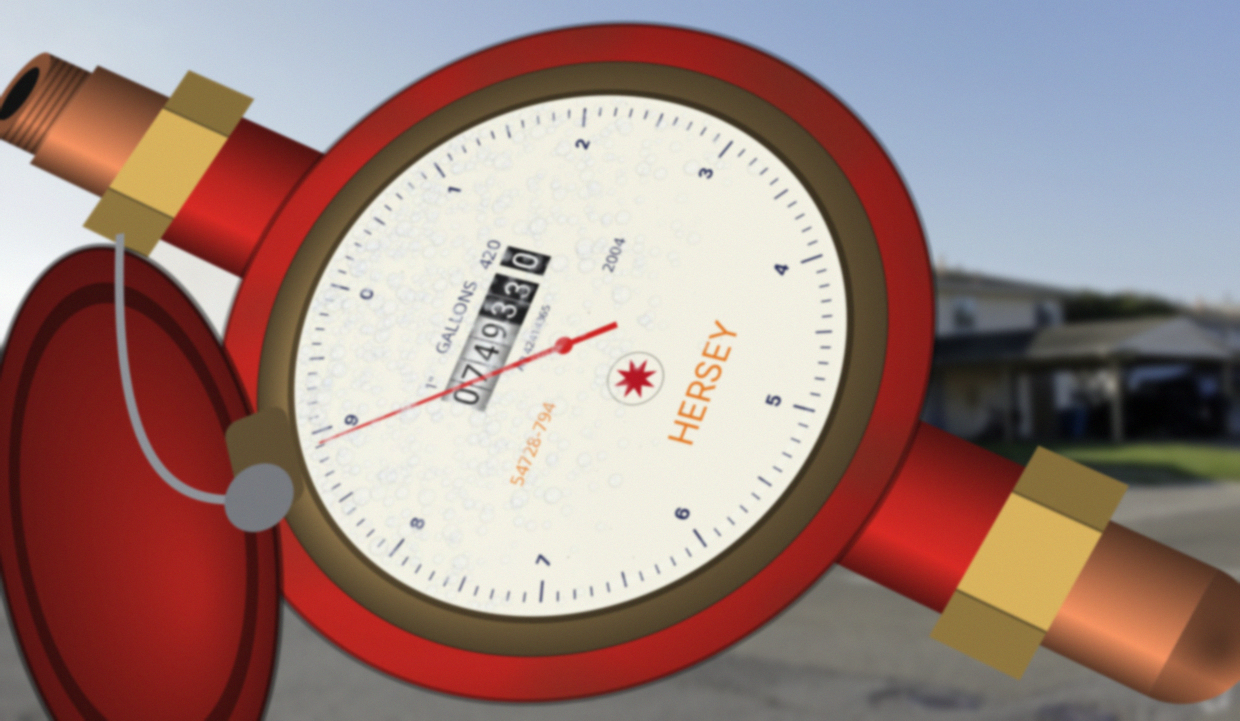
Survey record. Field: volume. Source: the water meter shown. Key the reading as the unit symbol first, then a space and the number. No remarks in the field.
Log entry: gal 749328.9
